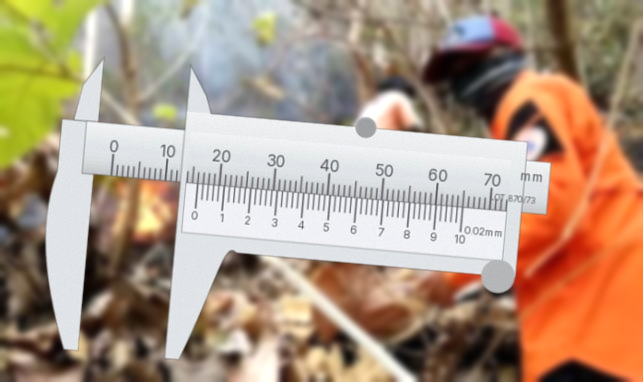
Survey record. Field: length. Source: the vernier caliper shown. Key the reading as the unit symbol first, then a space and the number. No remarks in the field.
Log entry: mm 16.0
